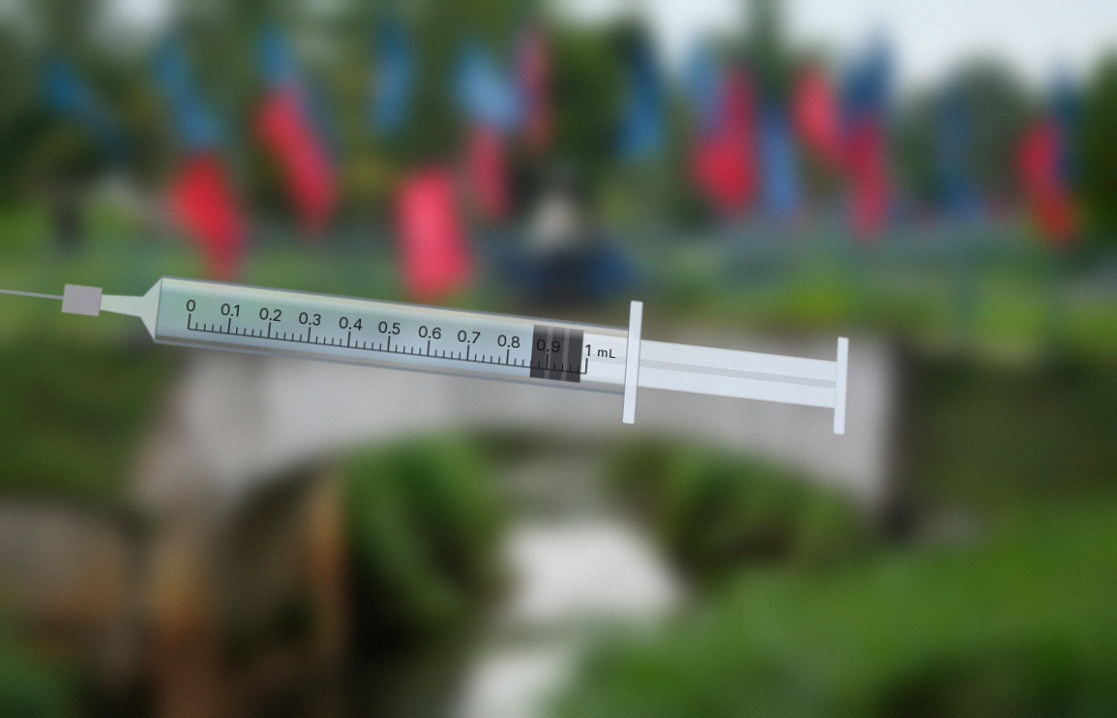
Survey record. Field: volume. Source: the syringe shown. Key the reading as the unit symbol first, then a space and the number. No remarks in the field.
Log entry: mL 0.86
